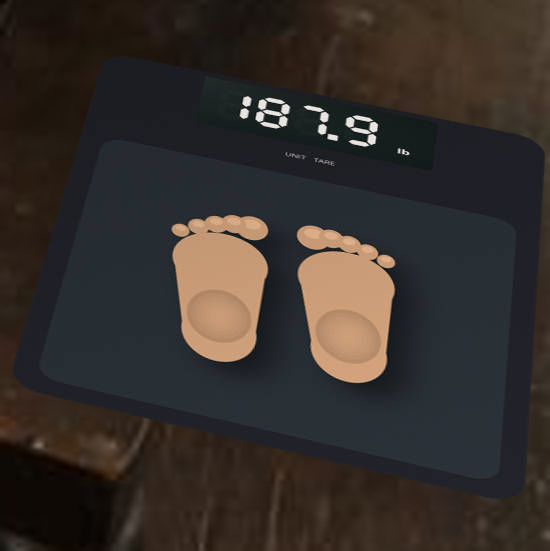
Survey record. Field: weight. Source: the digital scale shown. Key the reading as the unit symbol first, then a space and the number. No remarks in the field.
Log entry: lb 187.9
